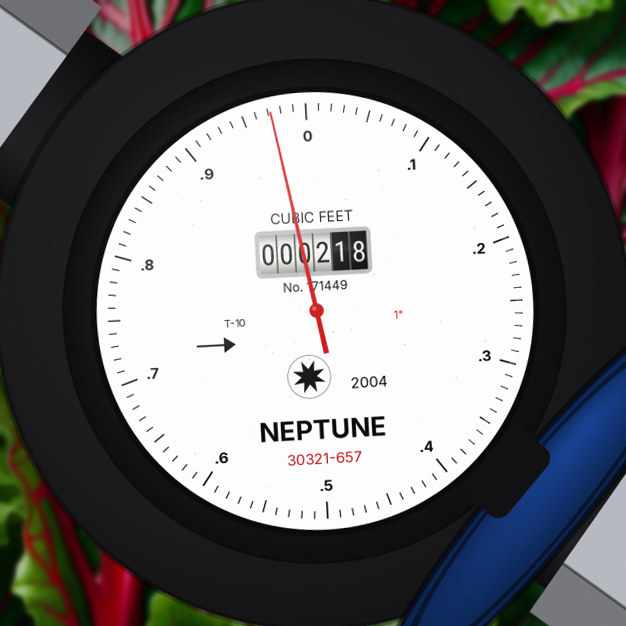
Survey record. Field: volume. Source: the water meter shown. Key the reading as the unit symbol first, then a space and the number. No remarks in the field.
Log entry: ft³ 217.97
